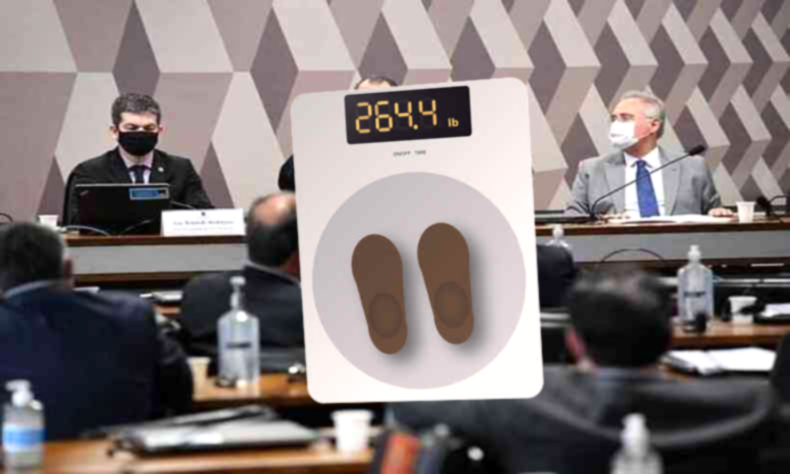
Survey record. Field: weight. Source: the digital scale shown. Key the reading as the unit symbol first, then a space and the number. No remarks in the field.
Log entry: lb 264.4
